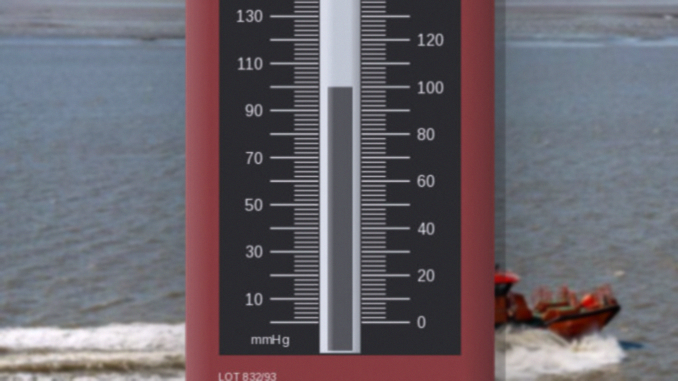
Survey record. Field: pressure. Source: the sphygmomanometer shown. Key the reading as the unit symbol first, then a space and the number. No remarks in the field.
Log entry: mmHg 100
